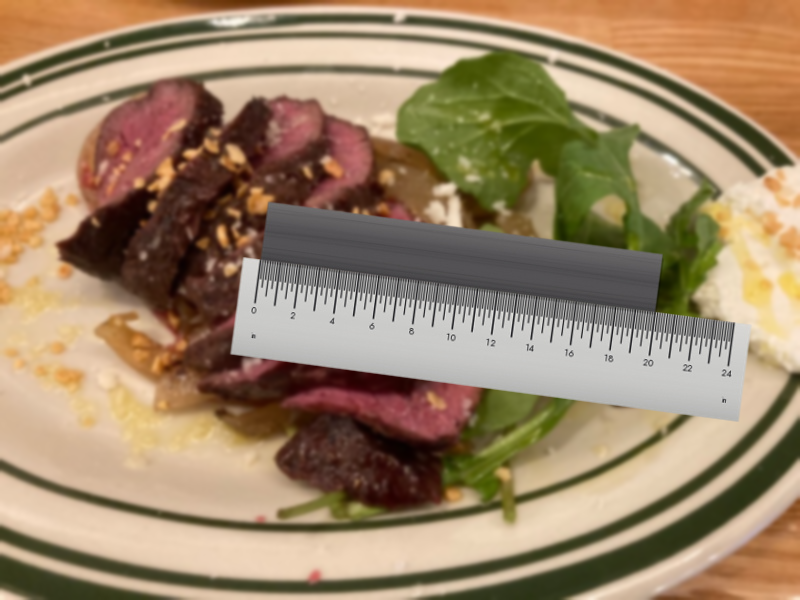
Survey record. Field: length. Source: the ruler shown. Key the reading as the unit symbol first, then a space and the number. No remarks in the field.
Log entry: in 20
